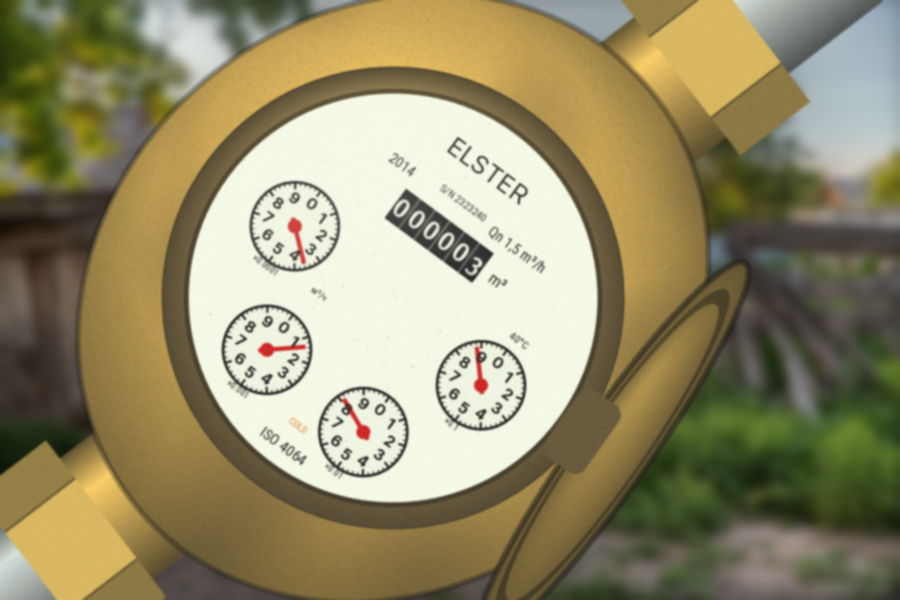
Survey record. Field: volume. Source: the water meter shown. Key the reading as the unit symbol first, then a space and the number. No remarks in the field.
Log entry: m³ 2.8813
